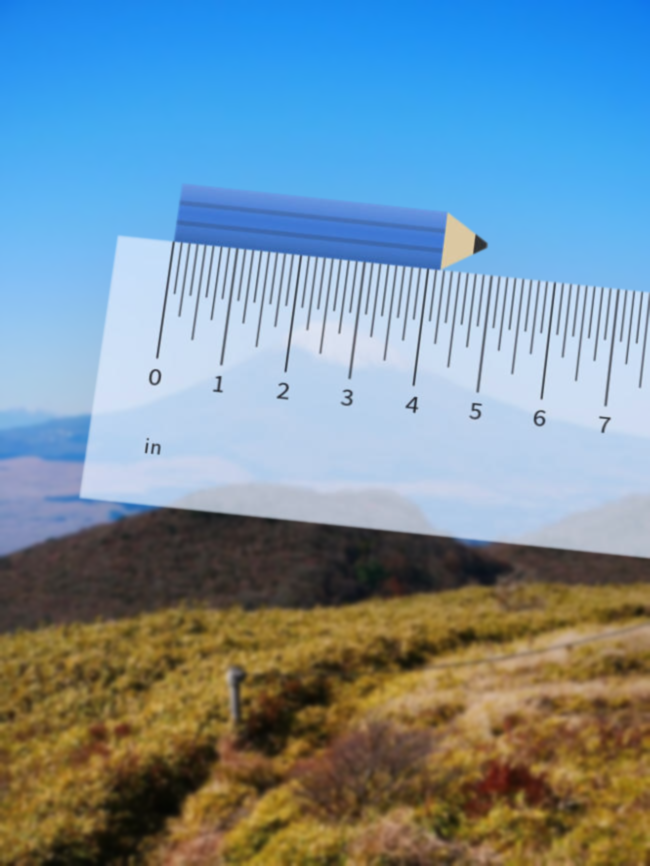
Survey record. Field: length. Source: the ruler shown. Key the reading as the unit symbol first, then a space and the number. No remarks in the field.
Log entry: in 4.875
